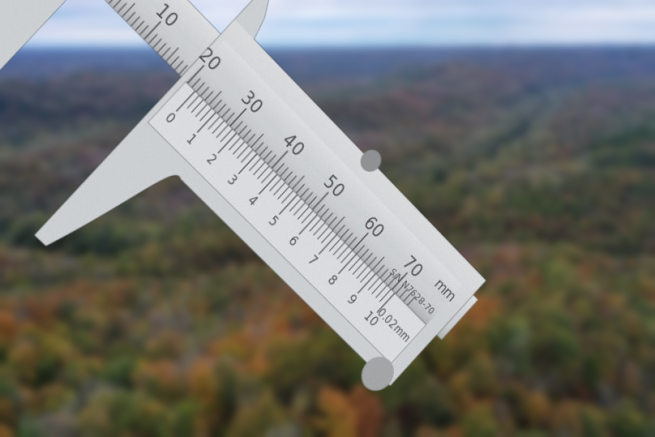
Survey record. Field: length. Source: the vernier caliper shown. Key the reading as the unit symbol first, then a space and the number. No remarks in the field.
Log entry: mm 21.8
